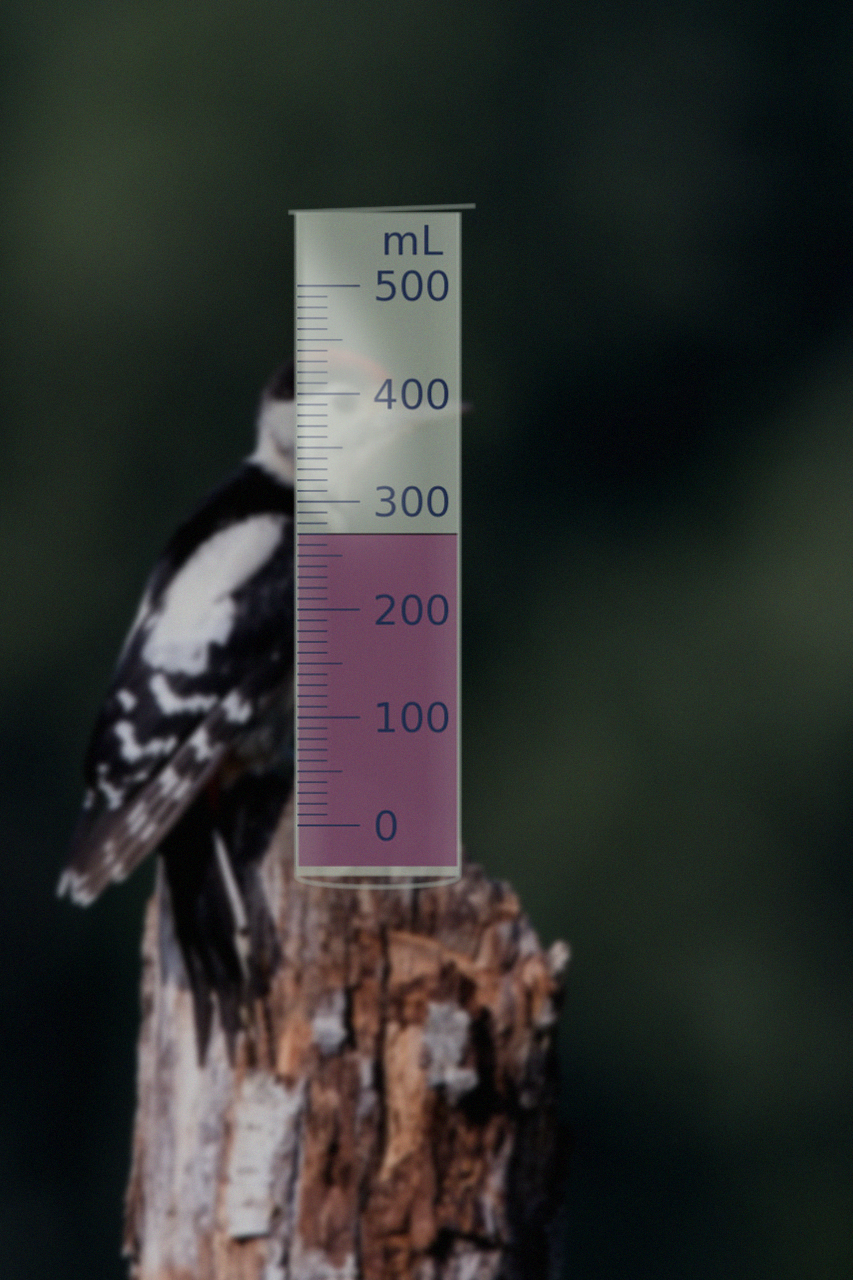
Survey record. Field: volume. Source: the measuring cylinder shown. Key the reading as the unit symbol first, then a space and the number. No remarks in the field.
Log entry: mL 270
